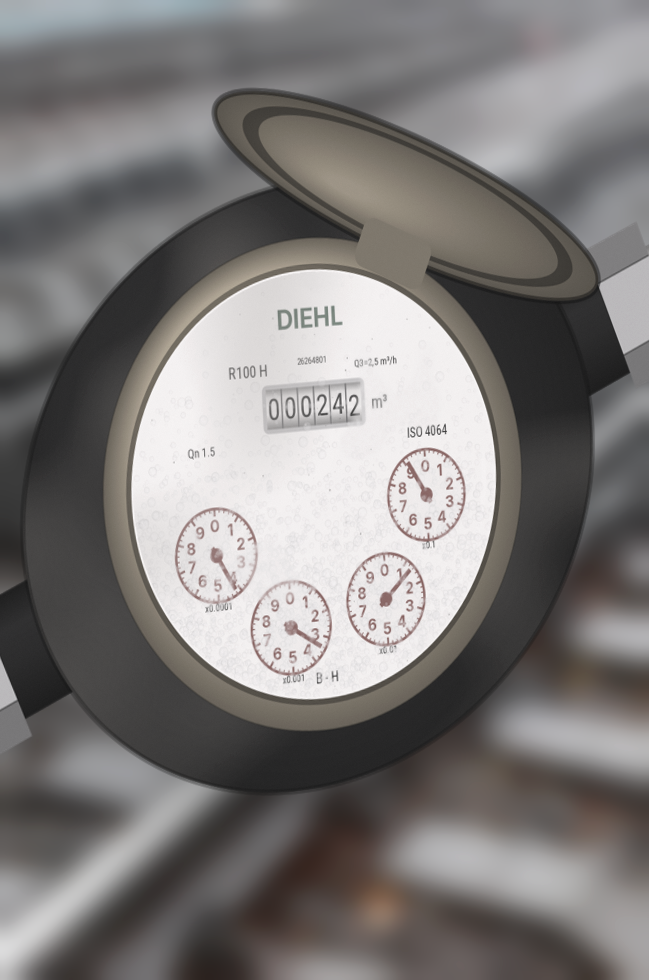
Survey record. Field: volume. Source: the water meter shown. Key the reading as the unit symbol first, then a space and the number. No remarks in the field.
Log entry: m³ 241.9134
